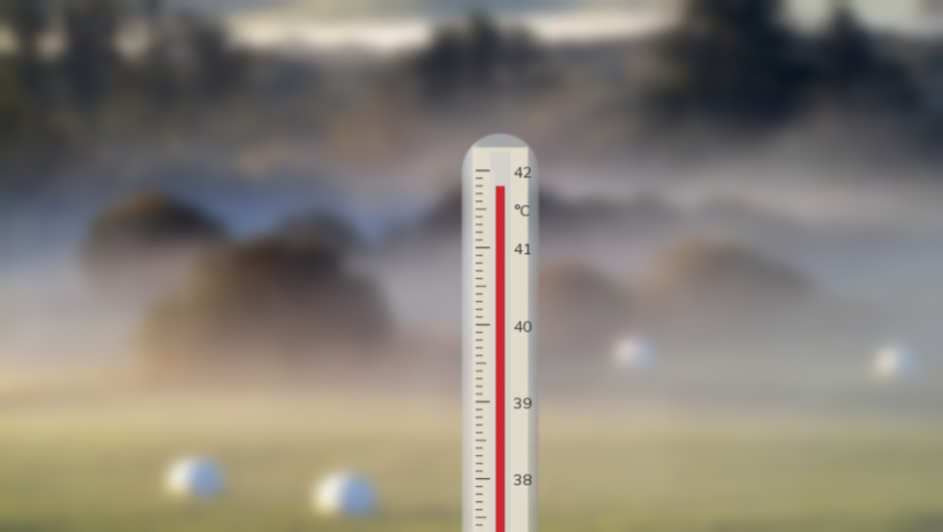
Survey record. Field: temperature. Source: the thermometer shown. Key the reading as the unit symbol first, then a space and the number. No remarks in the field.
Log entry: °C 41.8
